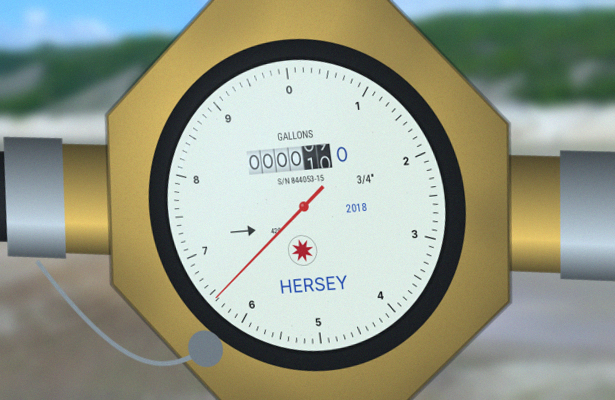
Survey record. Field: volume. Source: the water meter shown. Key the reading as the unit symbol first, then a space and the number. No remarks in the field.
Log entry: gal 96.4
